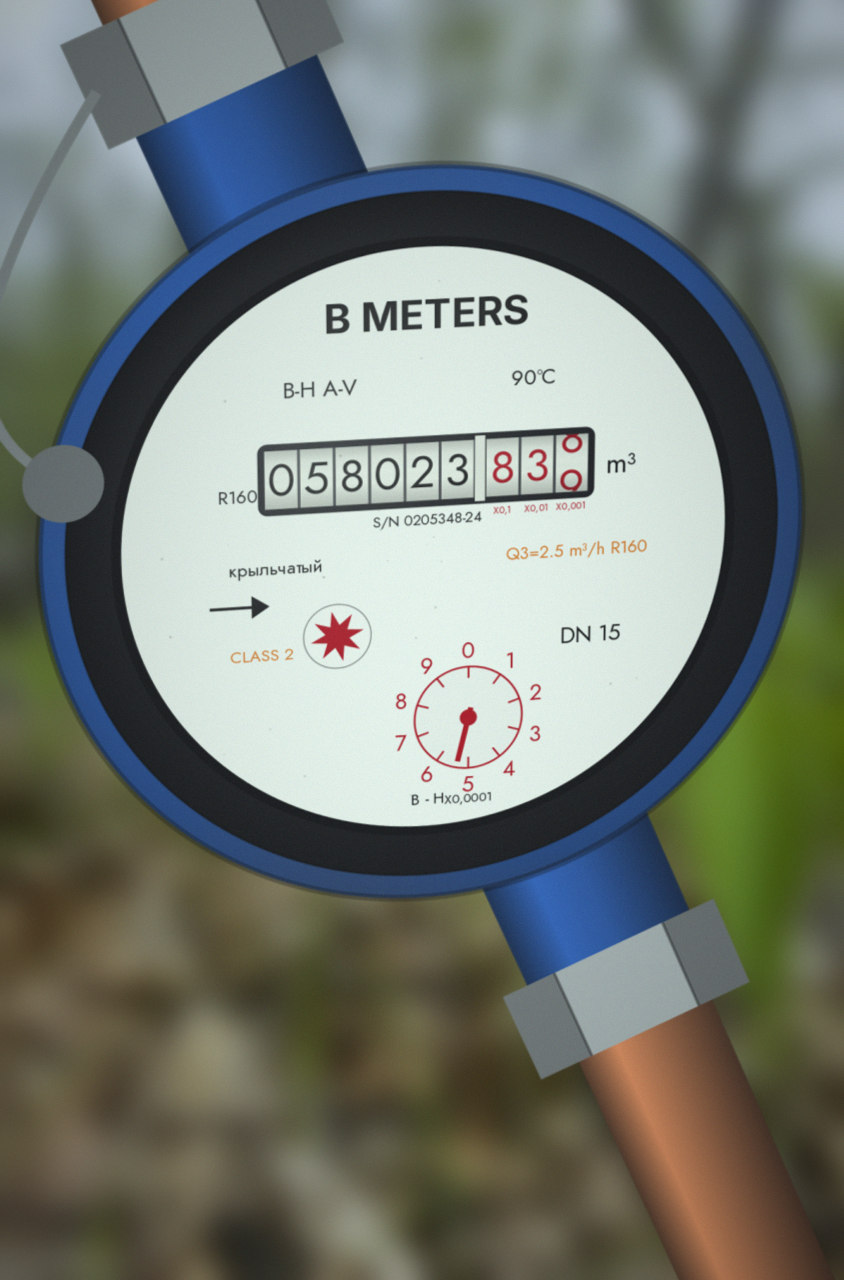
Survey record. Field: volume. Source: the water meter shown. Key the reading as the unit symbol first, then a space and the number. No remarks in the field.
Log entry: m³ 58023.8385
